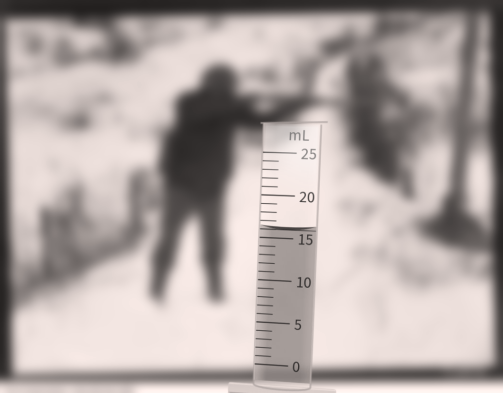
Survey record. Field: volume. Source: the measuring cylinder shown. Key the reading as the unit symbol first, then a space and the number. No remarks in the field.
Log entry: mL 16
